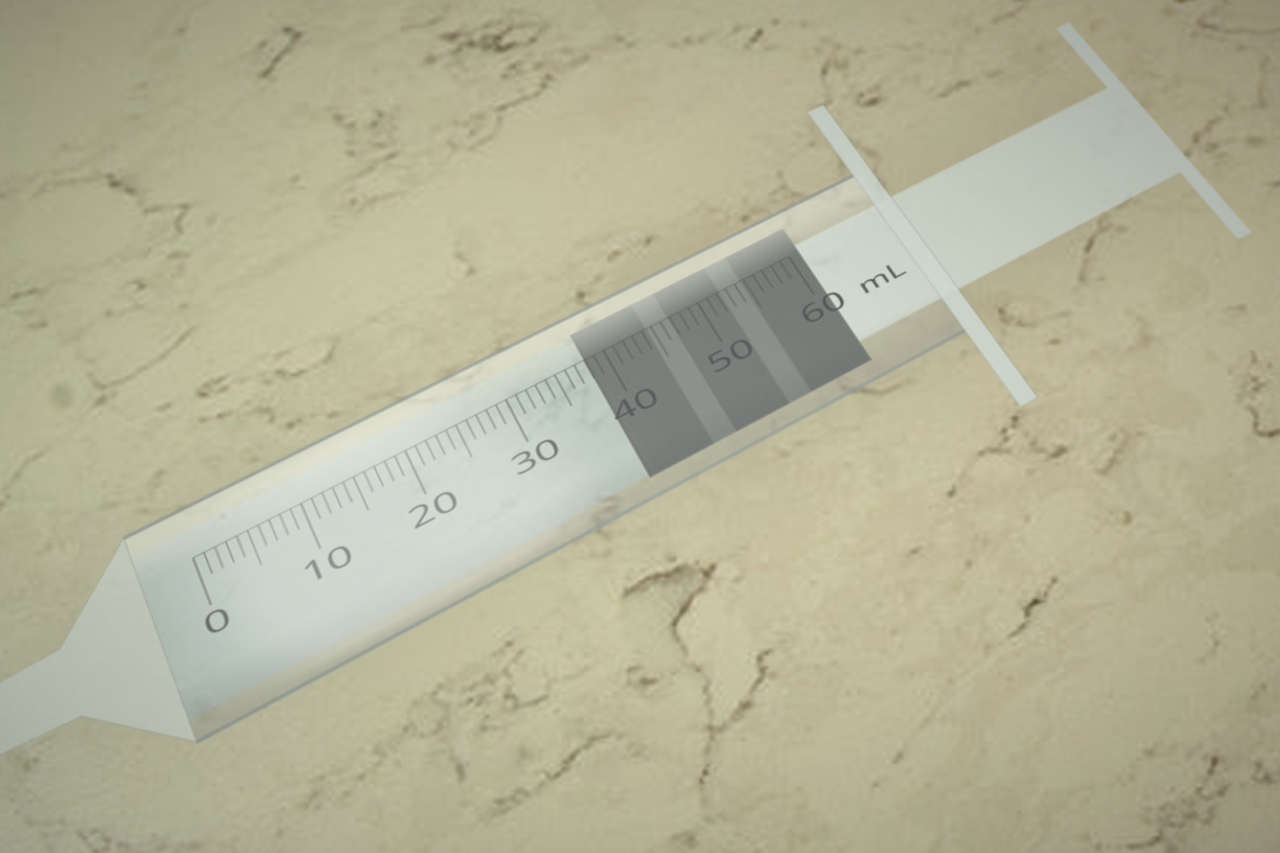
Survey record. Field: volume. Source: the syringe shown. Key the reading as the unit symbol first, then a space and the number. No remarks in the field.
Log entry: mL 38
